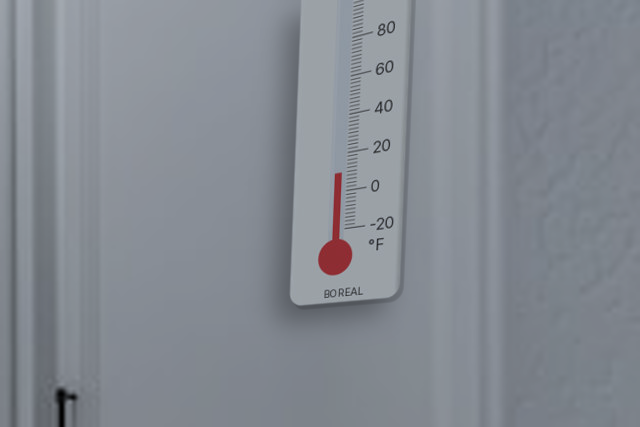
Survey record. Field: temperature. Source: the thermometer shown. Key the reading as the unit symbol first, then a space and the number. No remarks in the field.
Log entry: °F 10
